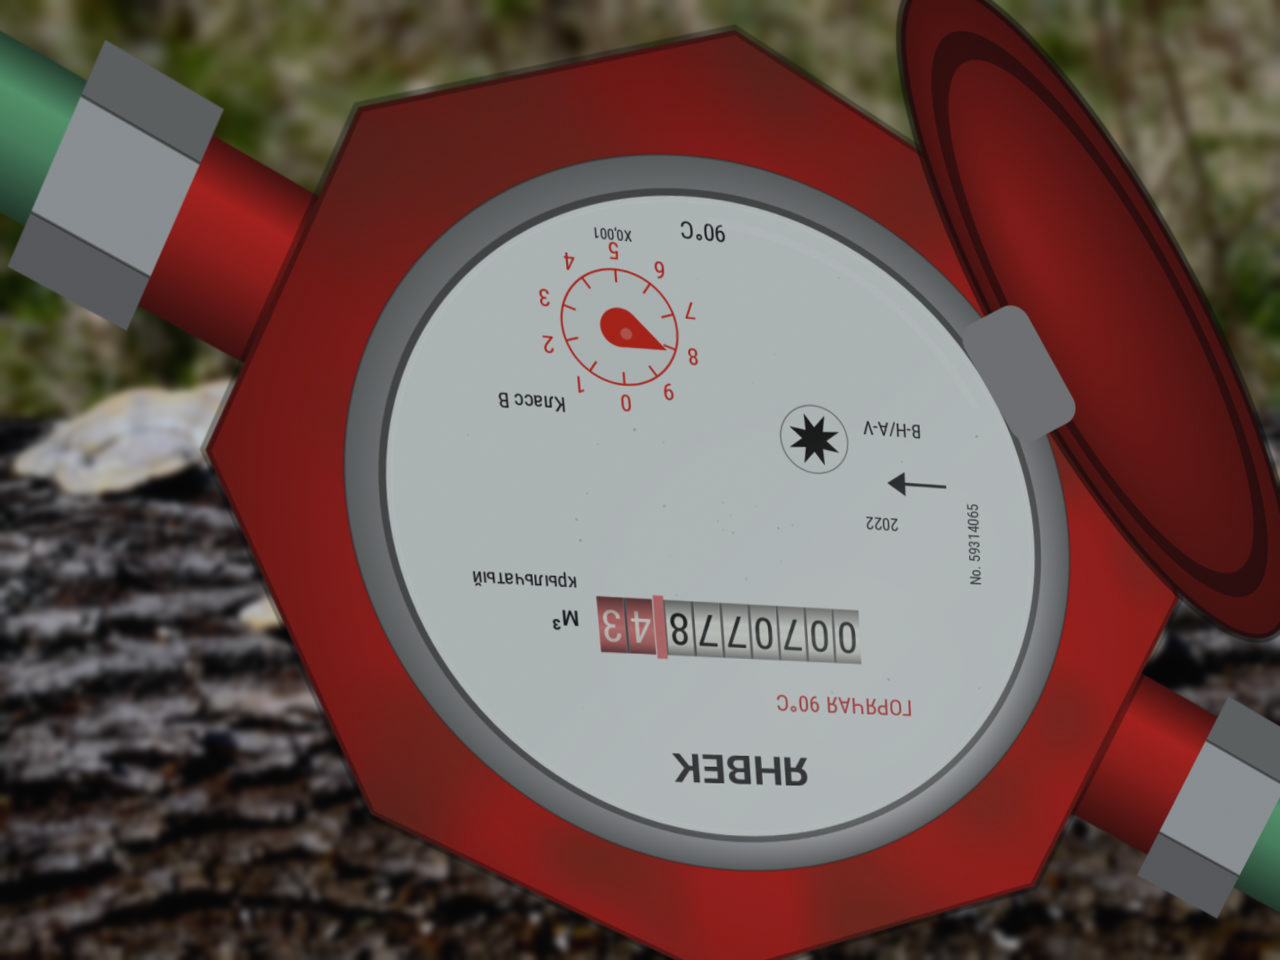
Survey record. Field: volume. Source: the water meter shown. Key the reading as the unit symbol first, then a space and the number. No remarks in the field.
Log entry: m³ 70778.438
